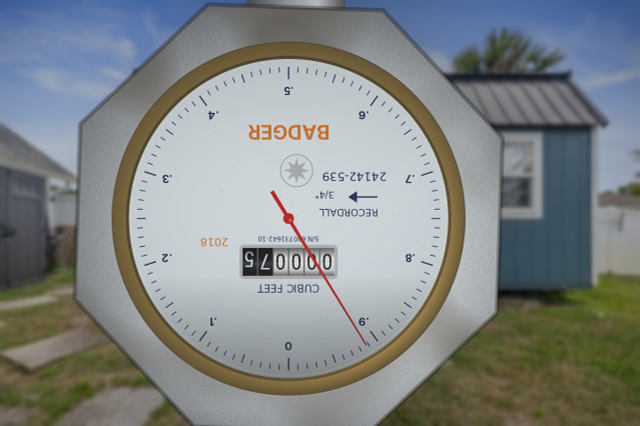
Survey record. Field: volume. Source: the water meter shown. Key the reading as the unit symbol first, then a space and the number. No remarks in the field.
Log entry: ft³ 74.91
